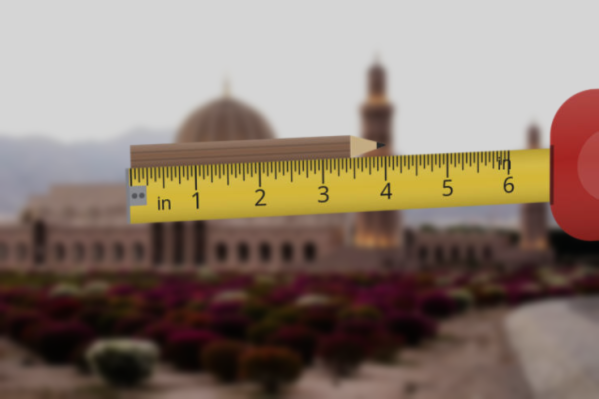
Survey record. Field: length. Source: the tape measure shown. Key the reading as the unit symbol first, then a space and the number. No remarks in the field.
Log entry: in 4
